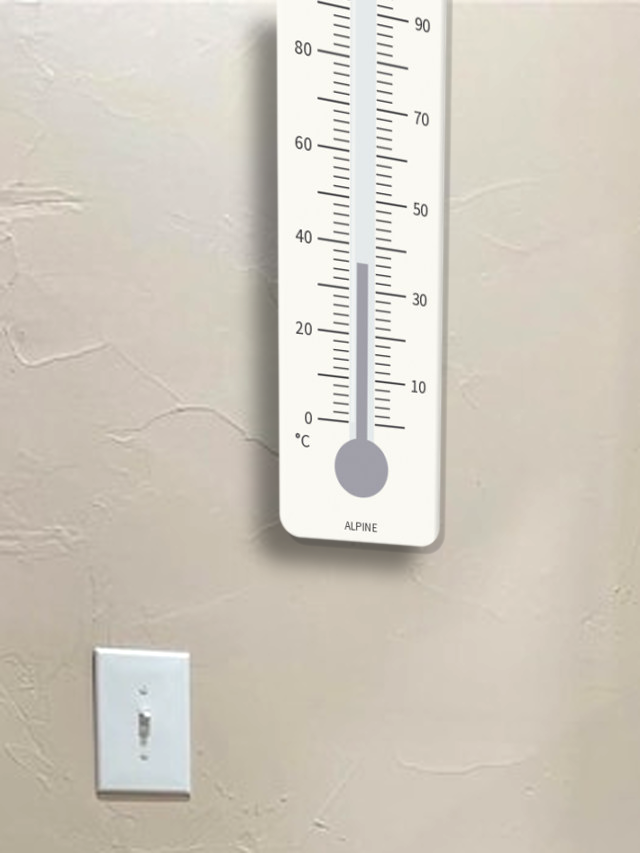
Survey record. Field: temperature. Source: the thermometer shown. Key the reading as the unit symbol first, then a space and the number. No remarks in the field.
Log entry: °C 36
